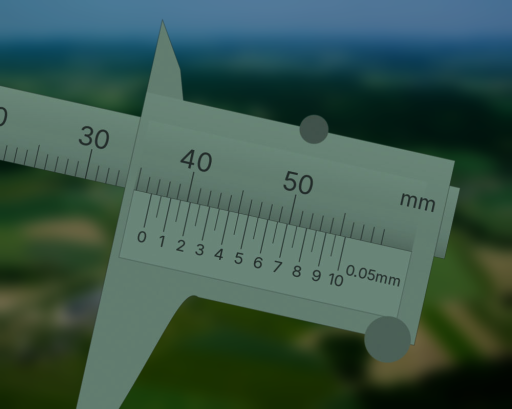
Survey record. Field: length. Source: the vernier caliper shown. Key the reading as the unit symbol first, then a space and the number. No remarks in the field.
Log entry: mm 36.5
